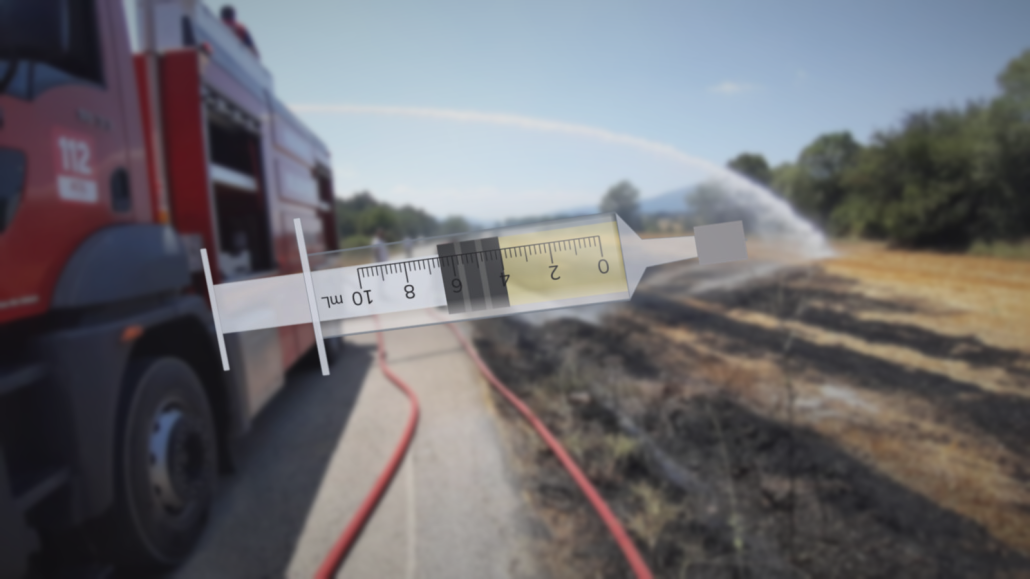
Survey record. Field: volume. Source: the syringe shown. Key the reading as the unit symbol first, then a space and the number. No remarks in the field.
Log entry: mL 4
